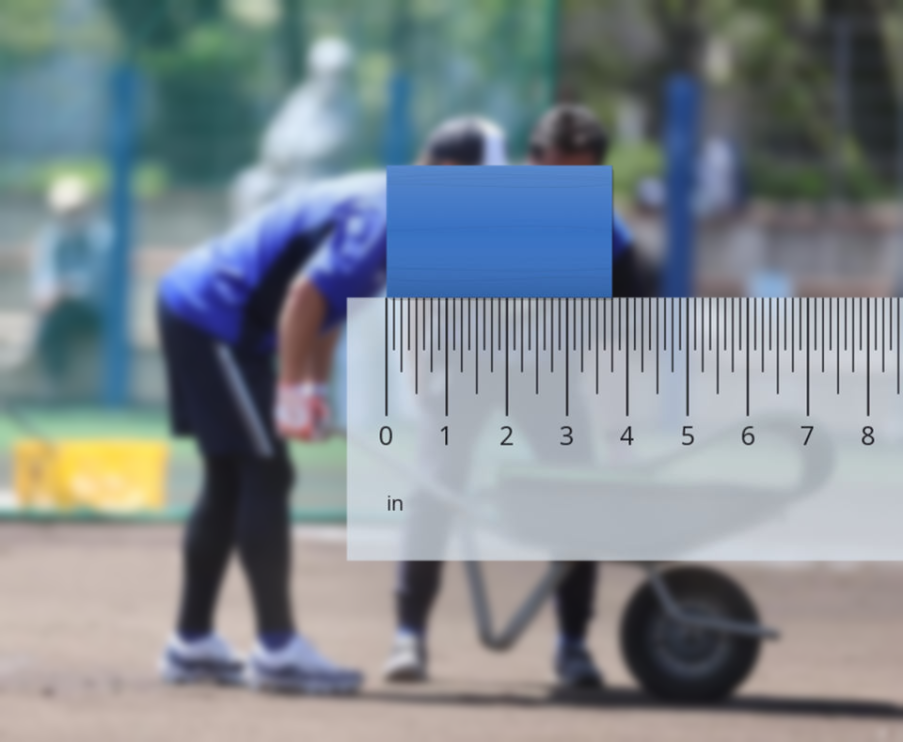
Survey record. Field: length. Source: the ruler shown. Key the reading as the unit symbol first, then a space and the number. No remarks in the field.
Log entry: in 3.75
